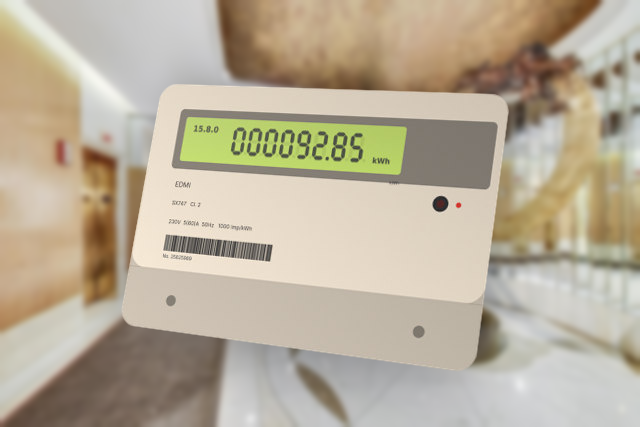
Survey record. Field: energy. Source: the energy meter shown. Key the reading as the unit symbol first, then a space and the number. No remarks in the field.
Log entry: kWh 92.85
